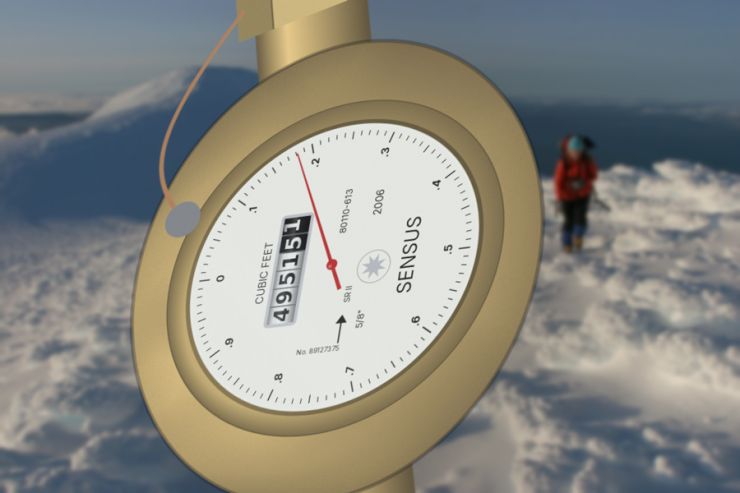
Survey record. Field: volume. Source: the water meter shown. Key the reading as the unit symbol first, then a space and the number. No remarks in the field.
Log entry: ft³ 495151.18
